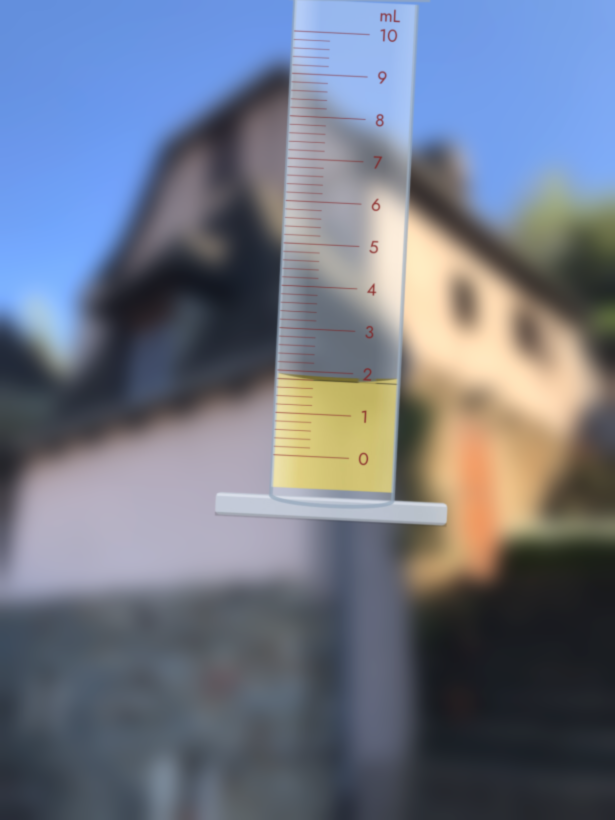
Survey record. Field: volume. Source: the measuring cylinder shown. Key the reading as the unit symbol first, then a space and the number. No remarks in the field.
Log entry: mL 1.8
